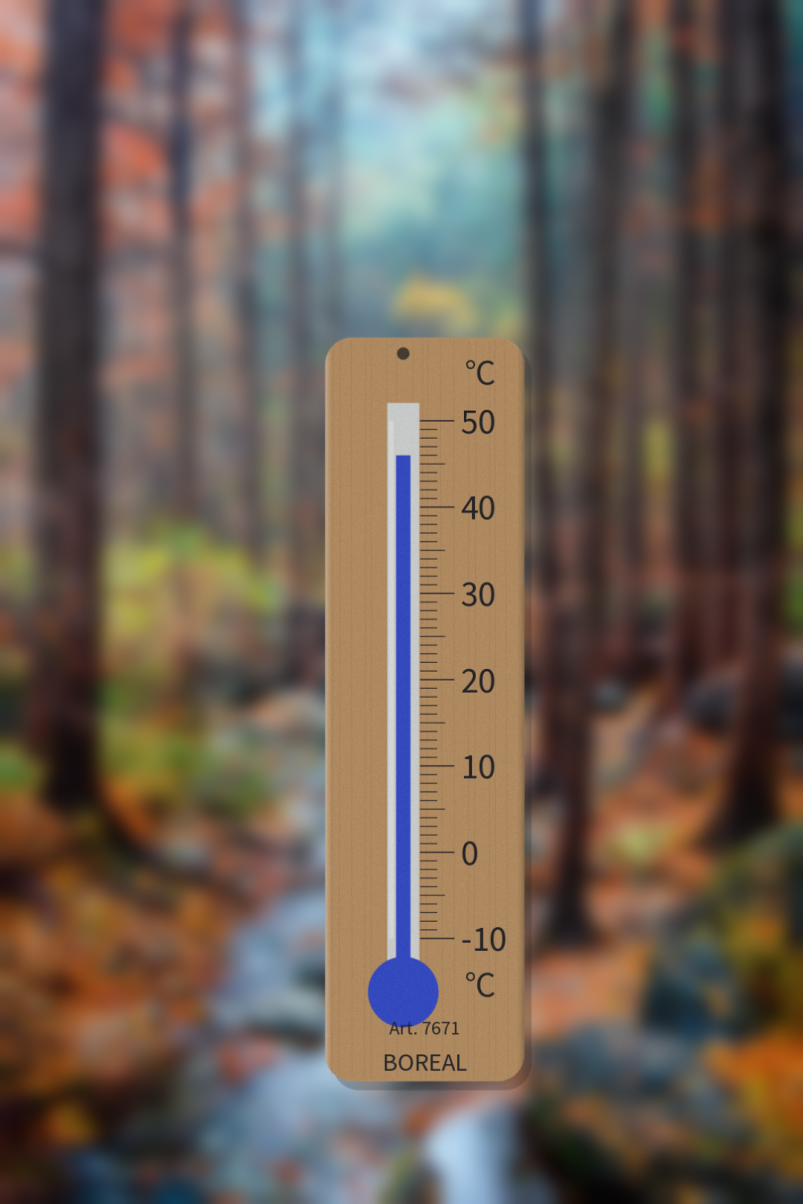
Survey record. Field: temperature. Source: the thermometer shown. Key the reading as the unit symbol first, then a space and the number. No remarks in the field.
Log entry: °C 46
